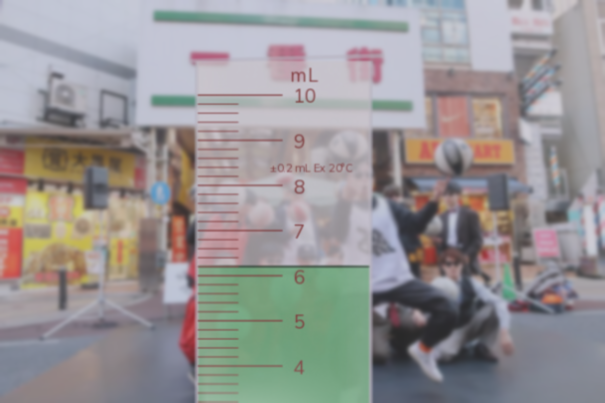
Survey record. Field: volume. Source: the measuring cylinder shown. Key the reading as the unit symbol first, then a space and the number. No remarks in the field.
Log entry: mL 6.2
